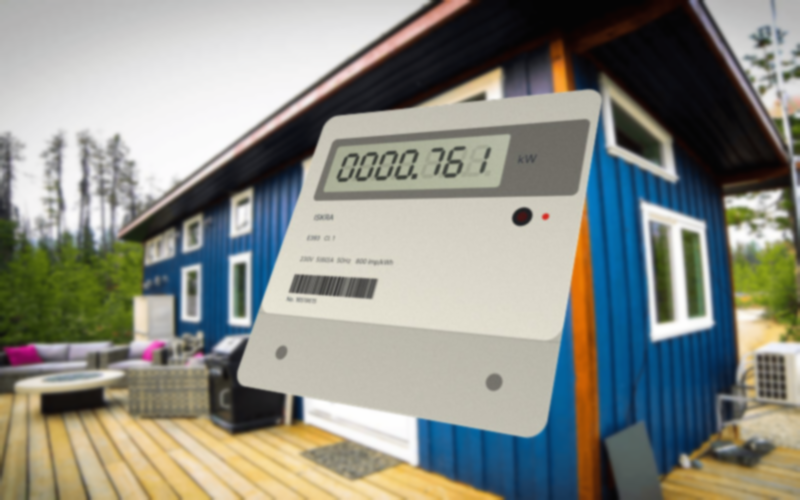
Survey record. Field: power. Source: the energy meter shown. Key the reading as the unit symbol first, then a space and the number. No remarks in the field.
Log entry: kW 0.761
